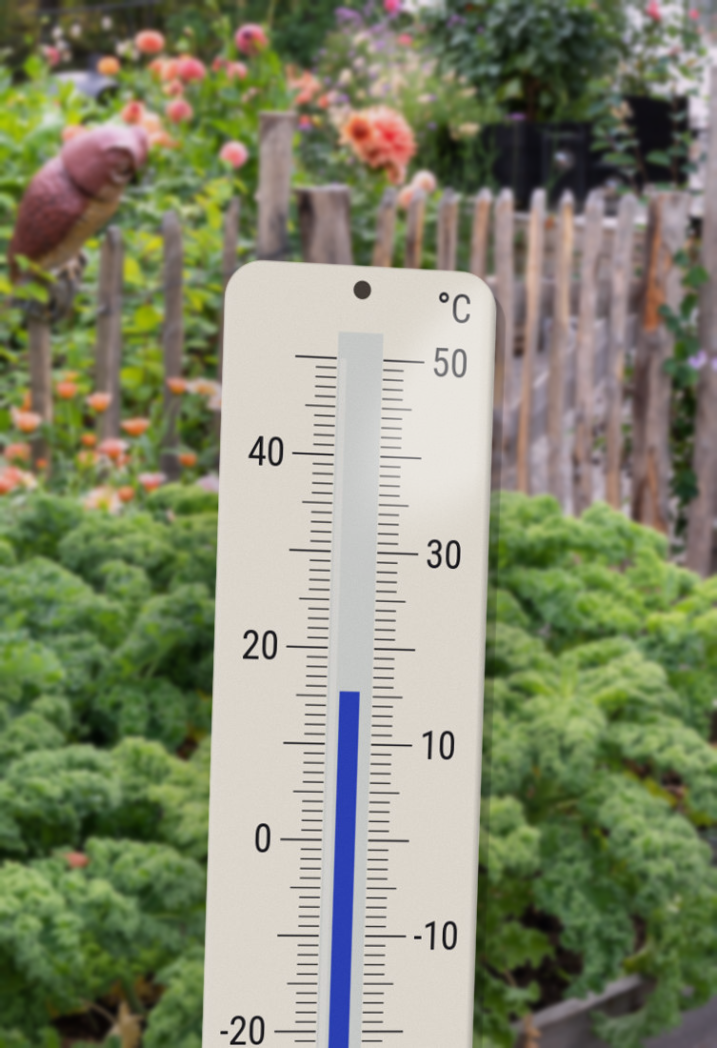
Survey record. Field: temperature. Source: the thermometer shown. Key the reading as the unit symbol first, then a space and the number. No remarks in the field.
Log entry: °C 15.5
